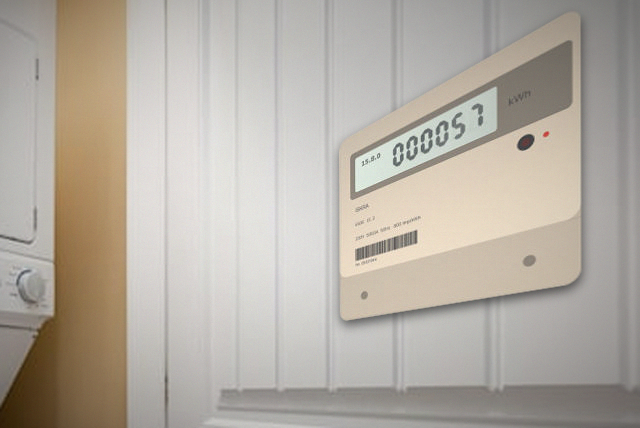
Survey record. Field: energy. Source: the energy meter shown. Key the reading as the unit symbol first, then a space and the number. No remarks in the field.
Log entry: kWh 57
